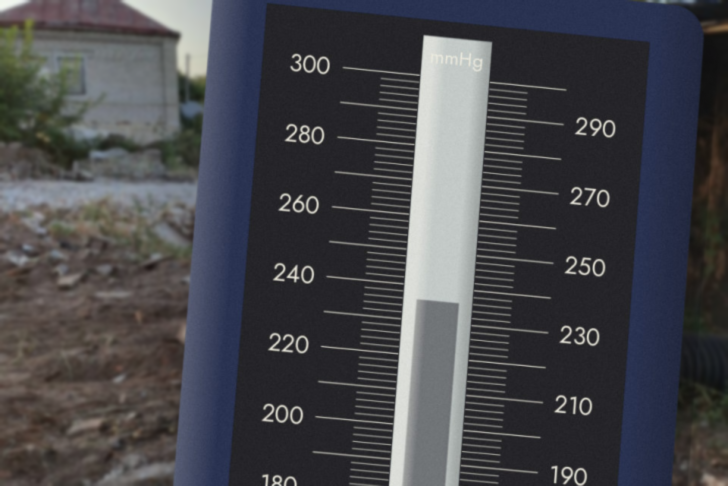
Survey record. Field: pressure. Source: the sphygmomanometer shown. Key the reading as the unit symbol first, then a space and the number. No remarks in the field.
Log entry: mmHg 236
